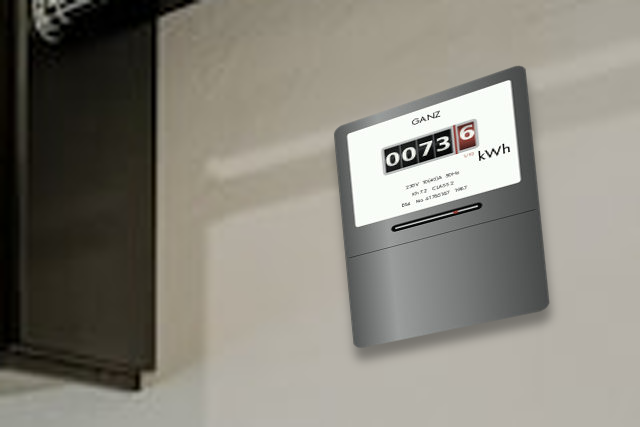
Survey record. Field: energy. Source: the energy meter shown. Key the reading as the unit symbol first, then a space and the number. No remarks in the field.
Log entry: kWh 73.6
